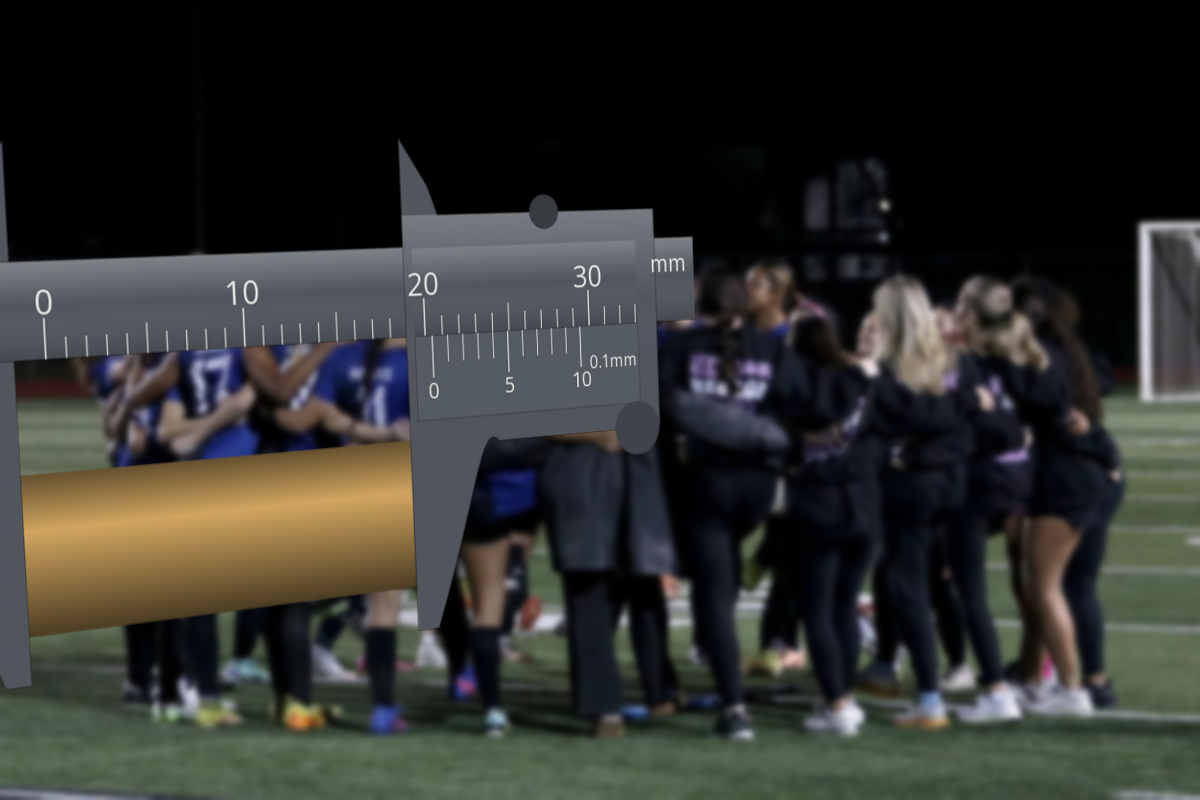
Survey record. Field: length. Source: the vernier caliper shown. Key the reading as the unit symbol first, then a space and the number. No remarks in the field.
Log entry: mm 20.4
